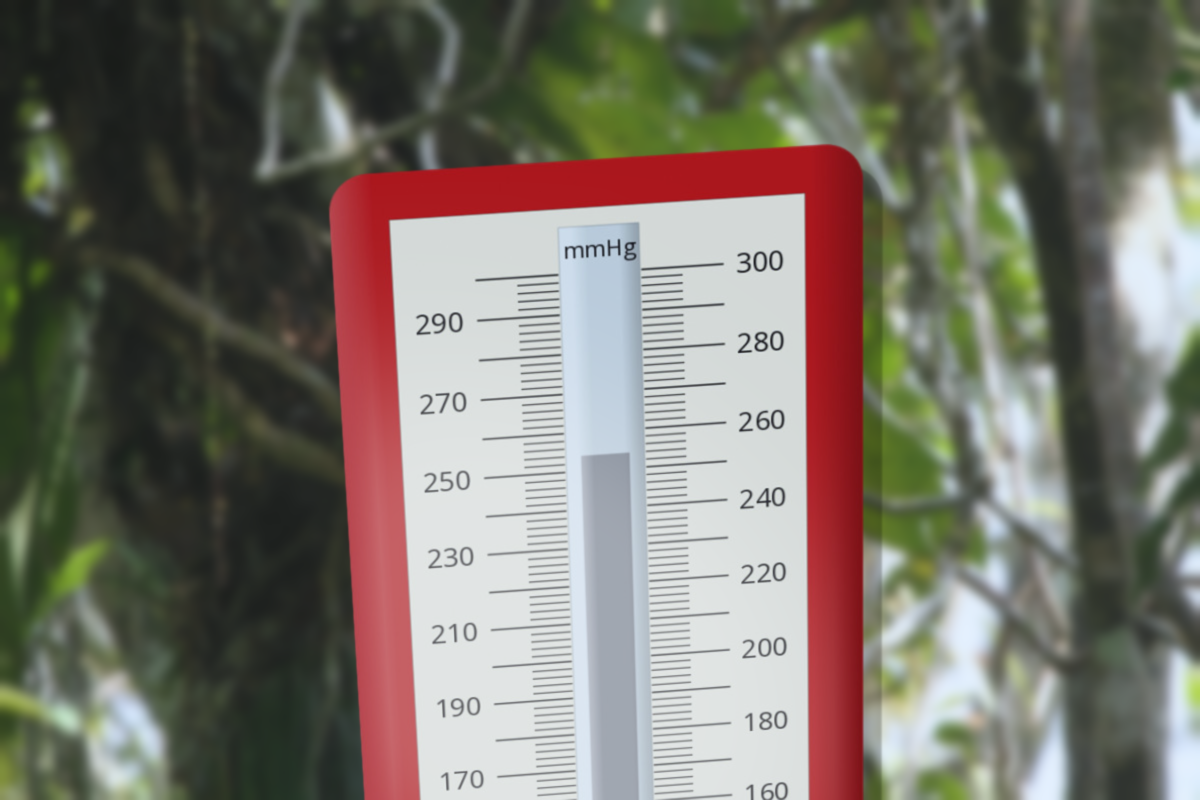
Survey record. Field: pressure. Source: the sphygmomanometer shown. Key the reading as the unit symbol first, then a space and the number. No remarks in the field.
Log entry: mmHg 254
